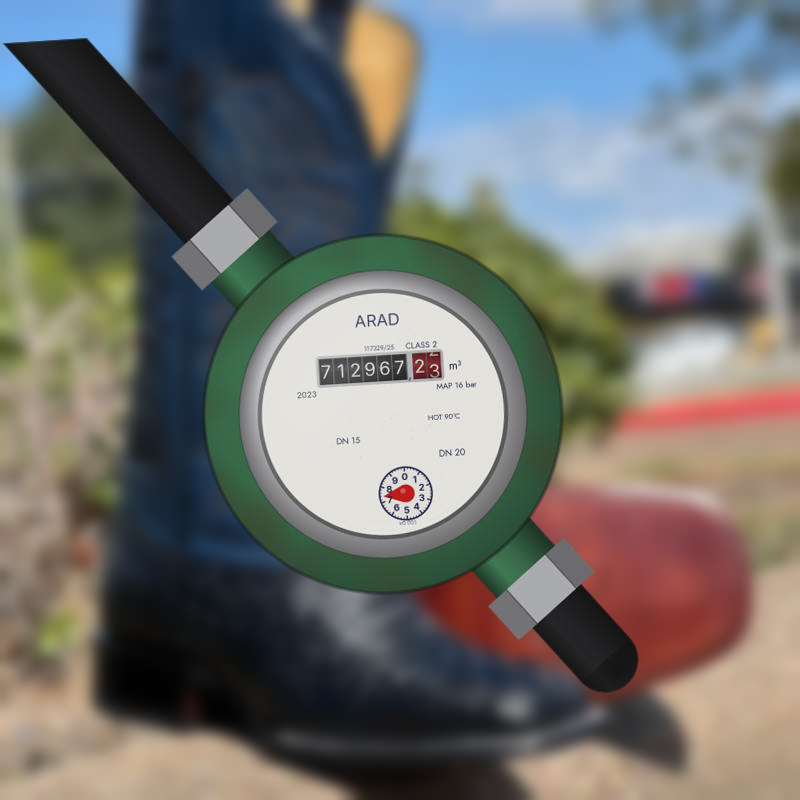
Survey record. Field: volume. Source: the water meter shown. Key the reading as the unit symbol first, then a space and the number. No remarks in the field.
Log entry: m³ 712967.227
